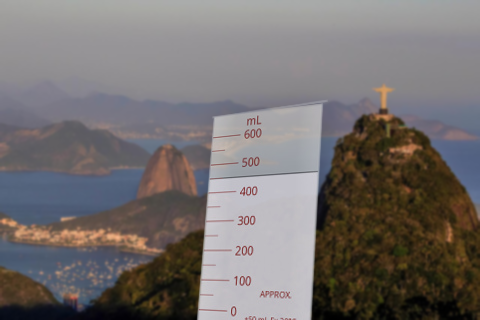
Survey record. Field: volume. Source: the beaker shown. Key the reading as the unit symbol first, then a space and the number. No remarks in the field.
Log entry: mL 450
